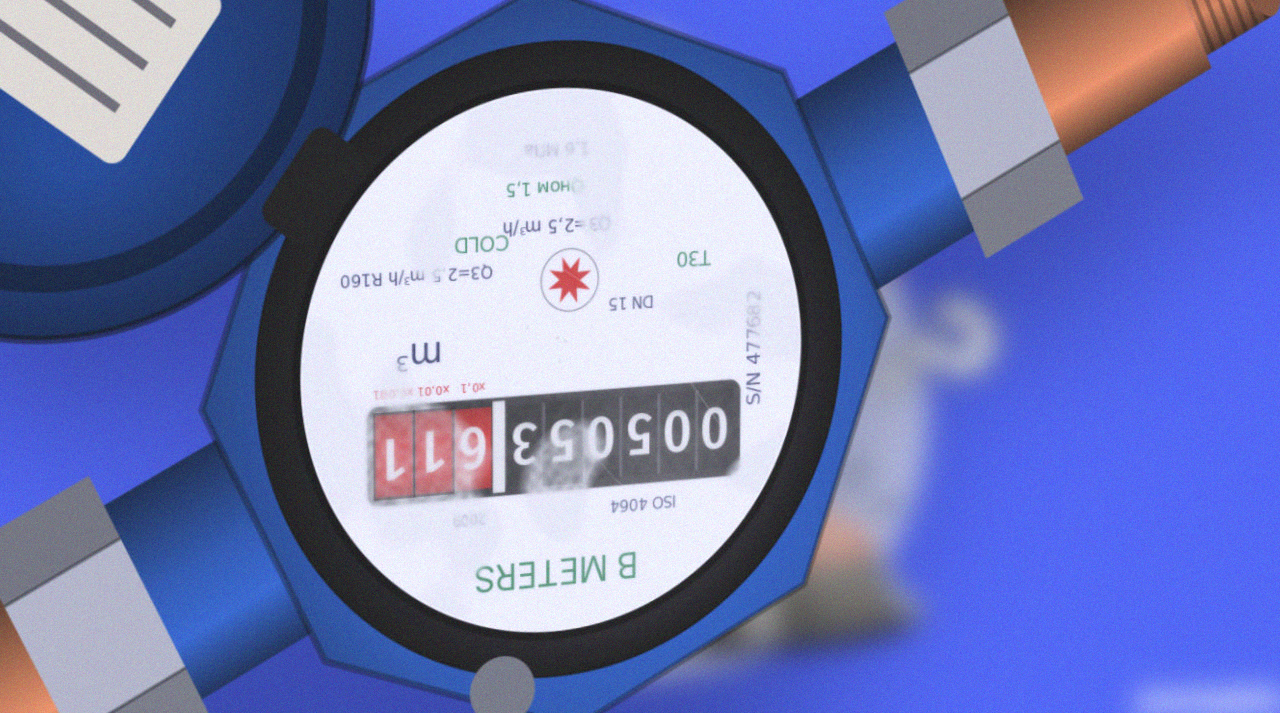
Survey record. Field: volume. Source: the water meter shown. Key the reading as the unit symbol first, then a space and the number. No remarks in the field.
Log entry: m³ 5053.611
